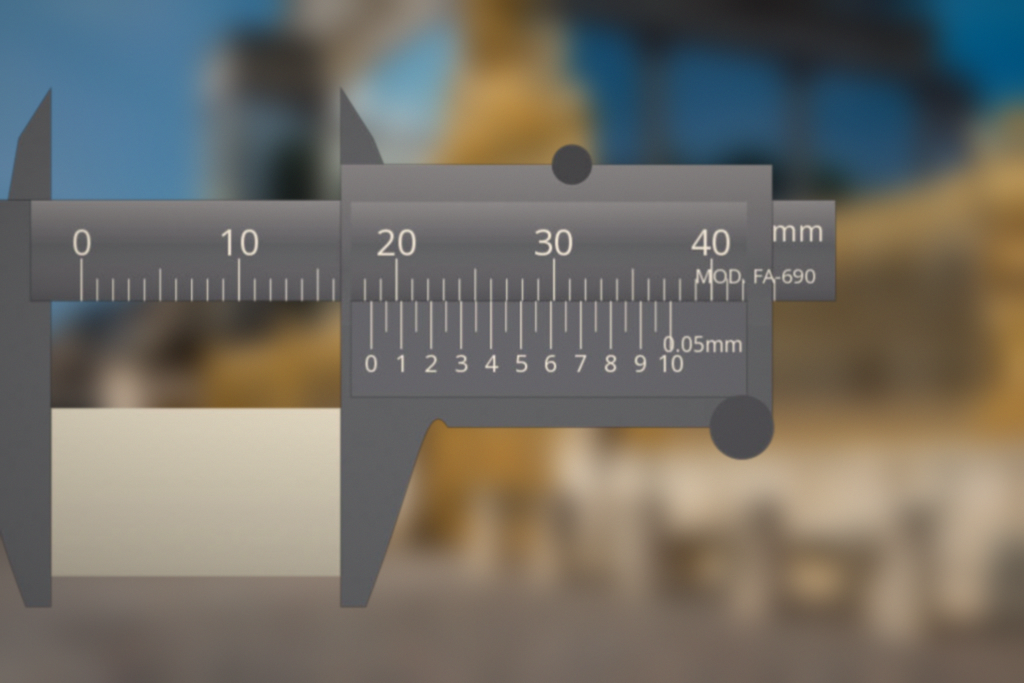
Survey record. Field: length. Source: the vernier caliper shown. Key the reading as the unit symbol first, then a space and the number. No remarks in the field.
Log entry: mm 18.4
